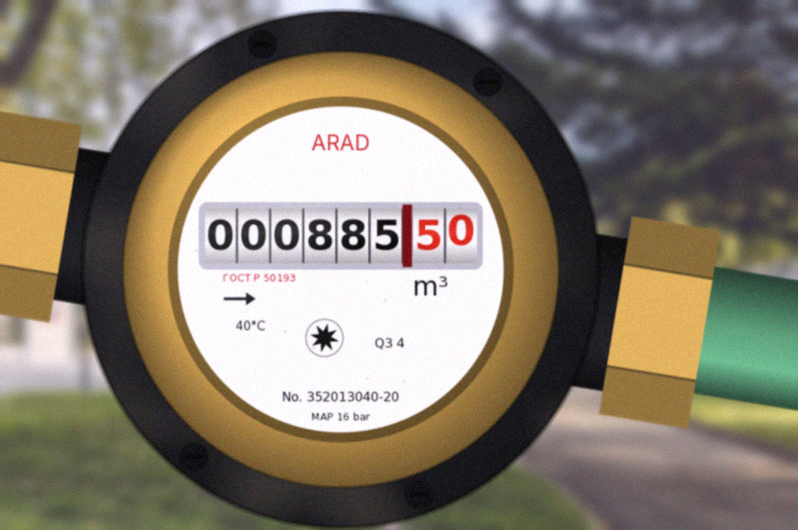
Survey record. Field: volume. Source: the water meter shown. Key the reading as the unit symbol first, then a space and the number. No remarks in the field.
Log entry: m³ 885.50
